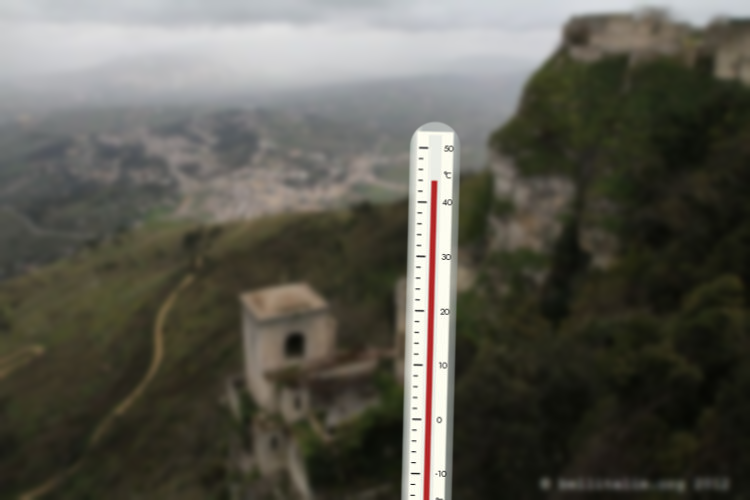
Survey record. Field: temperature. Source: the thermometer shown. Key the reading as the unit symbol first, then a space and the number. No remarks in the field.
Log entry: °C 44
